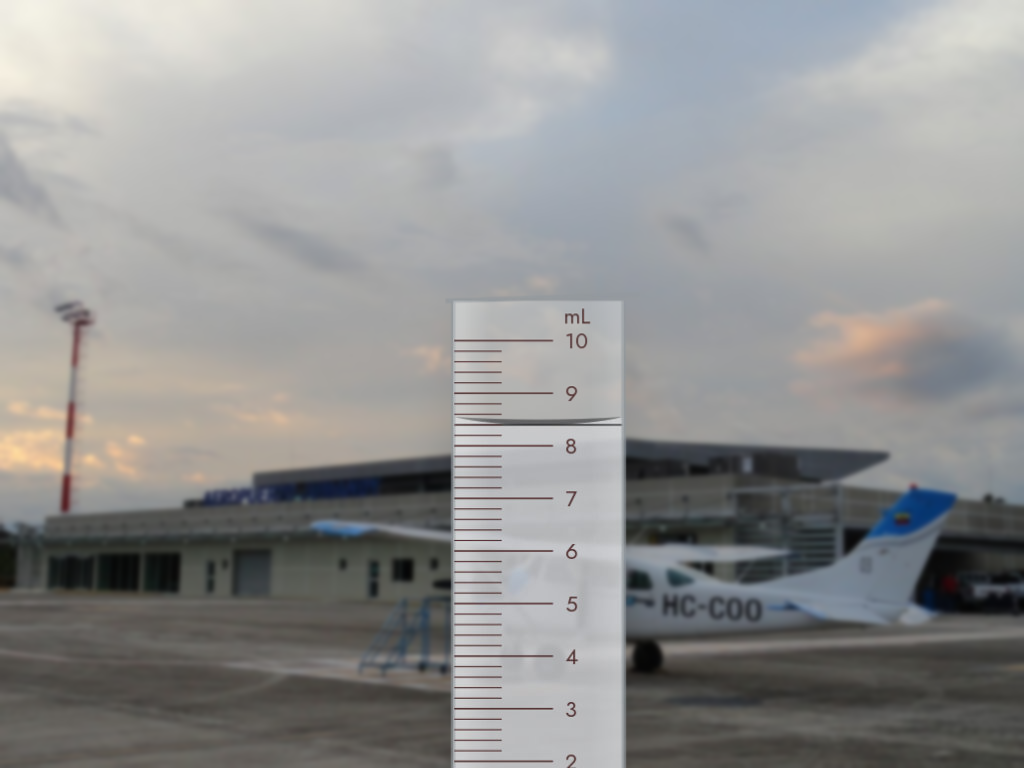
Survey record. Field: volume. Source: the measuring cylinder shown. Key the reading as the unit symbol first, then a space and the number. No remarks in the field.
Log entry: mL 8.4
